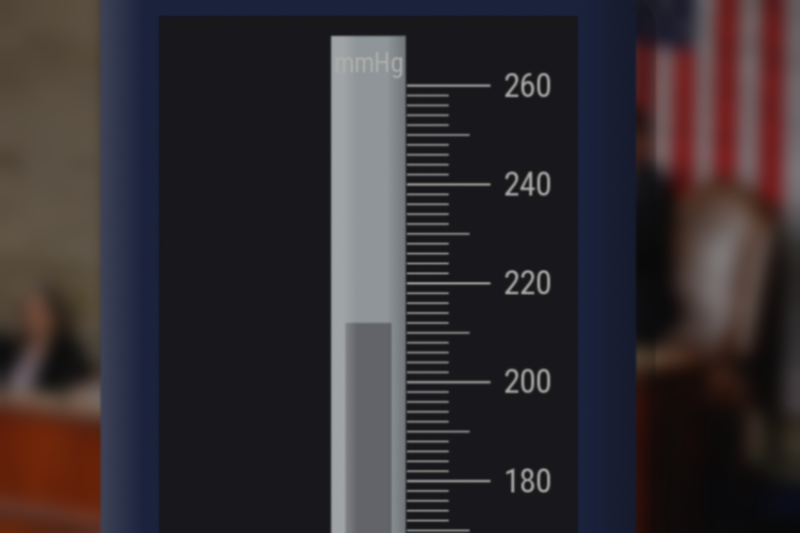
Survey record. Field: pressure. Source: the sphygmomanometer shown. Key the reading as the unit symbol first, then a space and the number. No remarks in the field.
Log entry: mmHg 212
